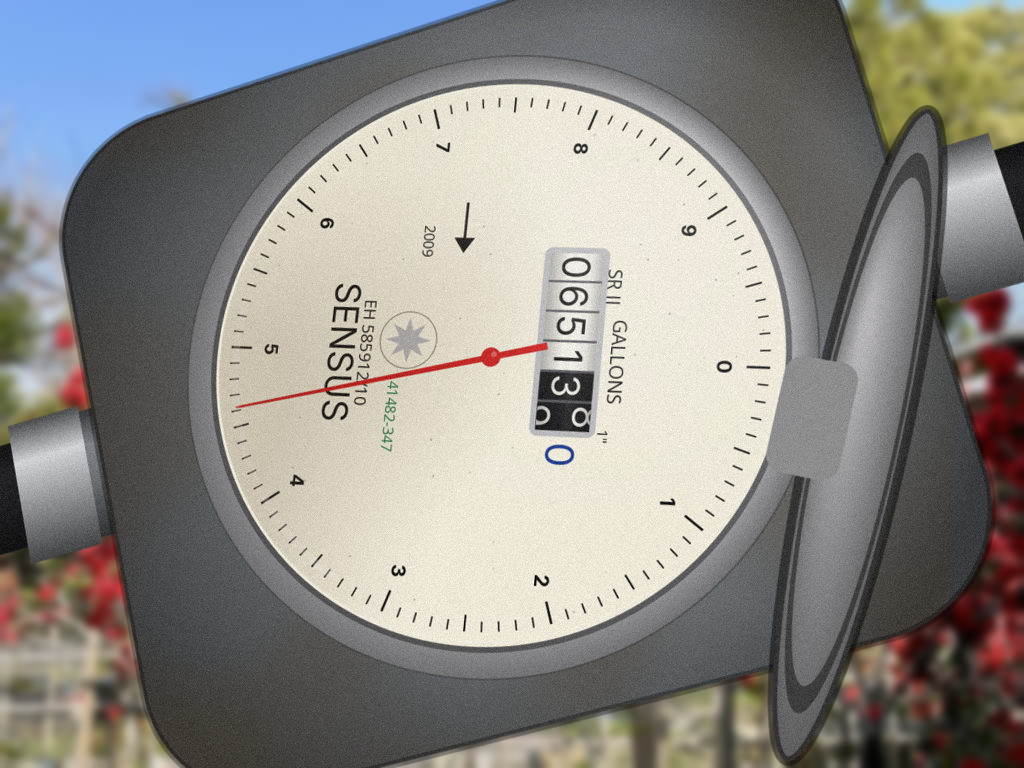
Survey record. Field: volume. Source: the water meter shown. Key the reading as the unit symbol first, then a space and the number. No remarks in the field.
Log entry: gal 651384.6
